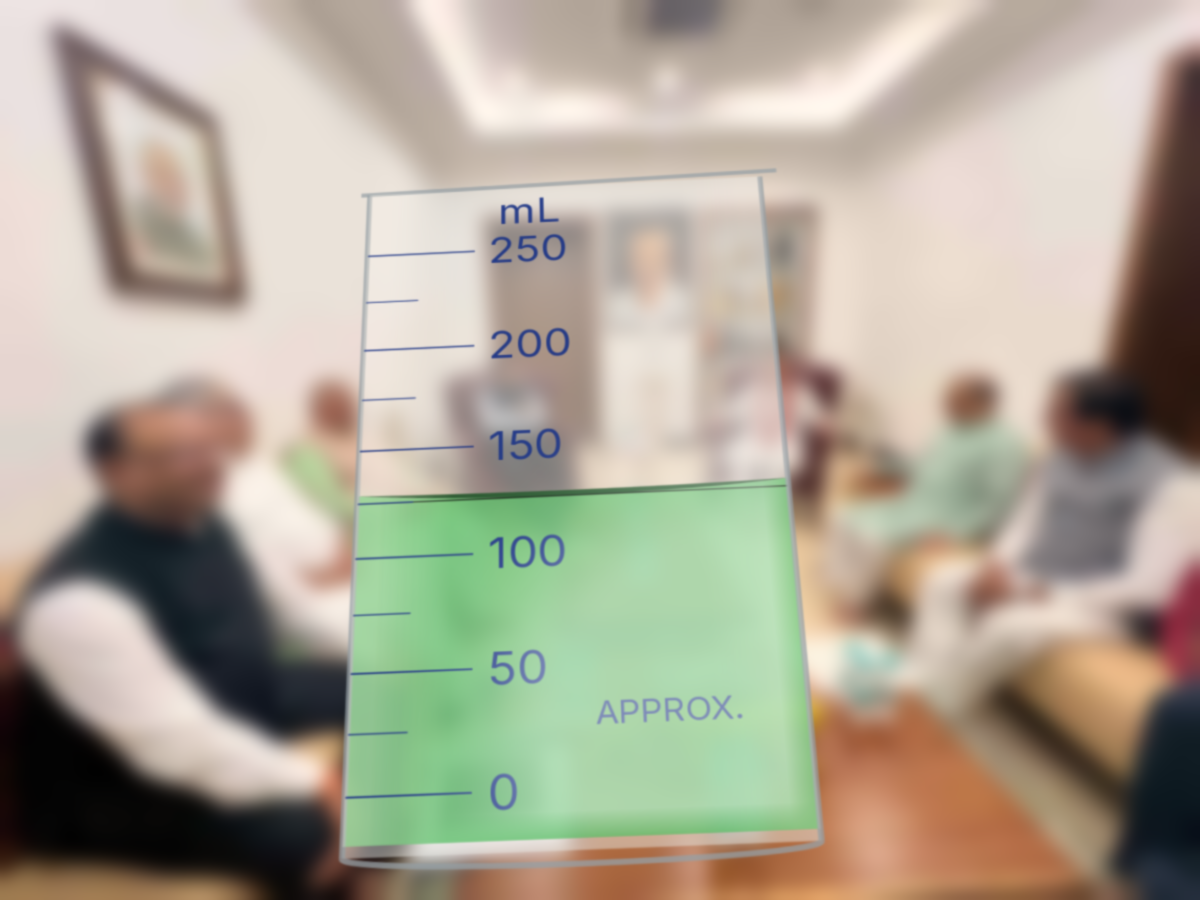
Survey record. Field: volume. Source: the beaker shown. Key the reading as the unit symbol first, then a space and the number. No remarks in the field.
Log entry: mL 125
